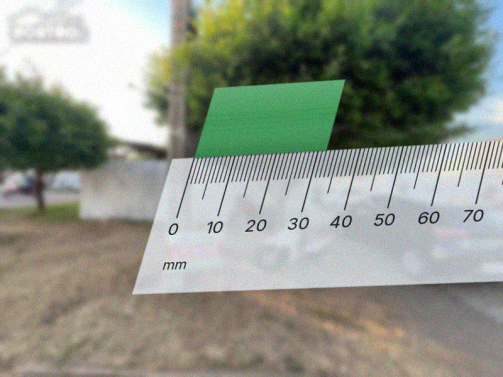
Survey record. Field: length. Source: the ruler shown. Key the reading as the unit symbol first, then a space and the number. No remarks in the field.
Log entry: mm 32
